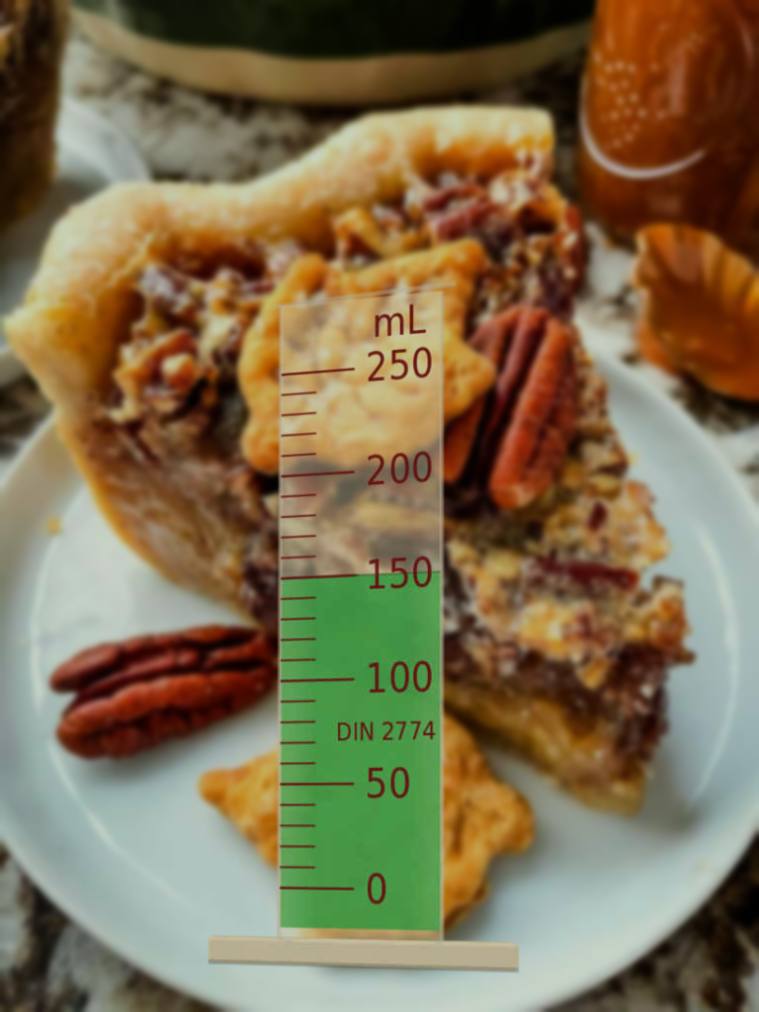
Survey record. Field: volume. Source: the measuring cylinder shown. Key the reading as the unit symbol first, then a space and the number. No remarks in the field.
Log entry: mL 150
